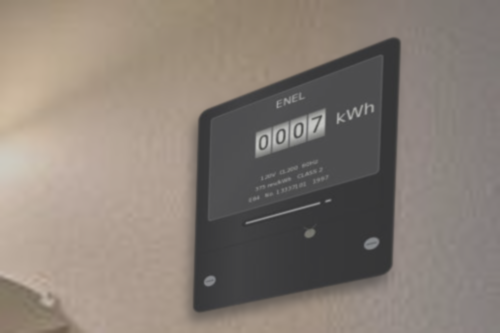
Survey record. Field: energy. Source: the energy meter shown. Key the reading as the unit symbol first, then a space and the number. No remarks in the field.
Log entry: kWh 7
